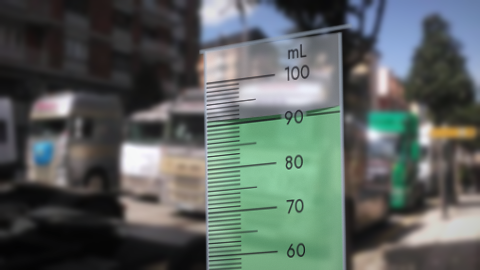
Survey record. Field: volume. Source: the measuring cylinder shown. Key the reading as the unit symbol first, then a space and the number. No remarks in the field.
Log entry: mL 90
